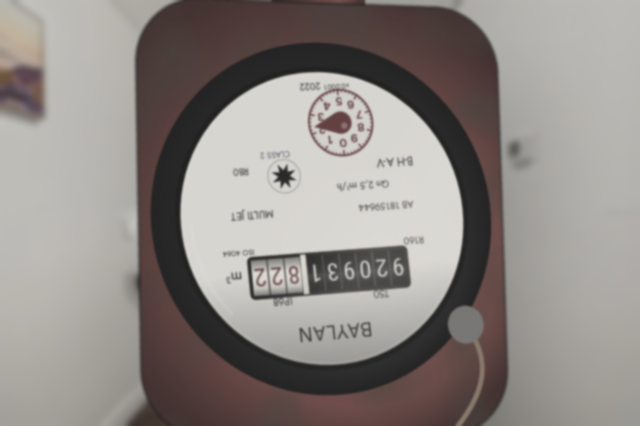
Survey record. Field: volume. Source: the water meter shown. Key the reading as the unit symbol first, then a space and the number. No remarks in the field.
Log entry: m³ 920931.8222
